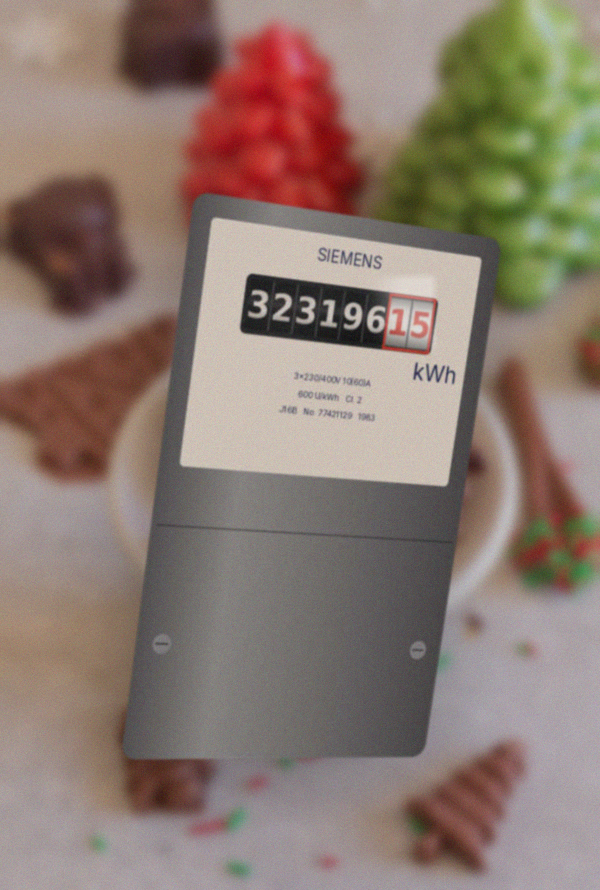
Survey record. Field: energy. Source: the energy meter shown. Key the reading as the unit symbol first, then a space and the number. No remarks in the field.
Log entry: kWh 323196.15
